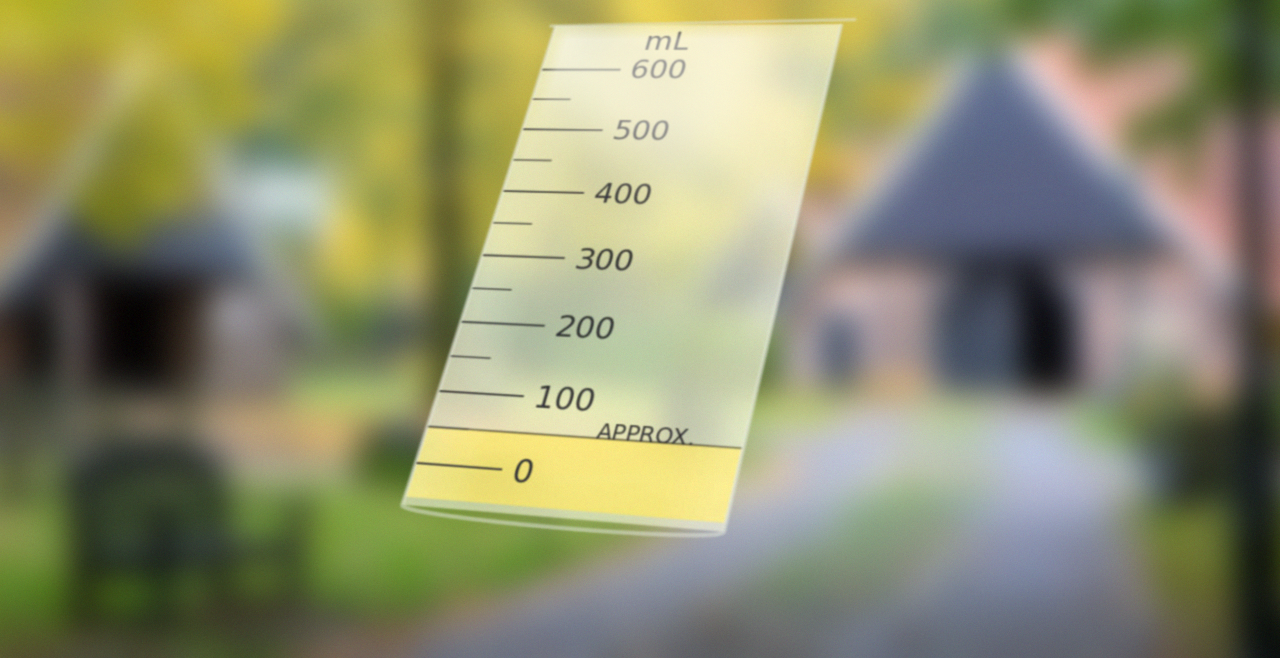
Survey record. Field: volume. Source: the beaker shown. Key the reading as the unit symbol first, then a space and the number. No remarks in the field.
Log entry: mL 50
